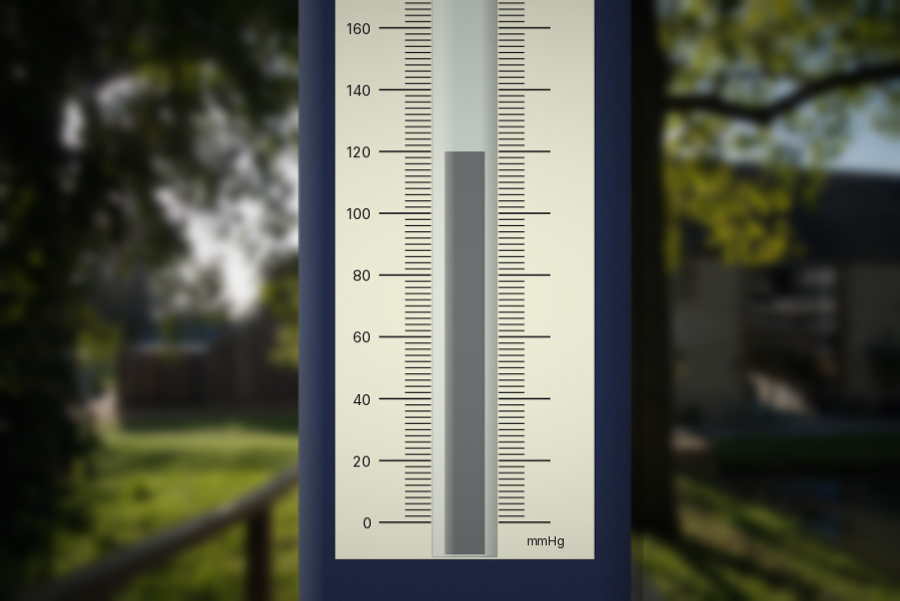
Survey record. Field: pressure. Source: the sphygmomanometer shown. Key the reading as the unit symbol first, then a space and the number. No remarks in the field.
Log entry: mmHg 120
